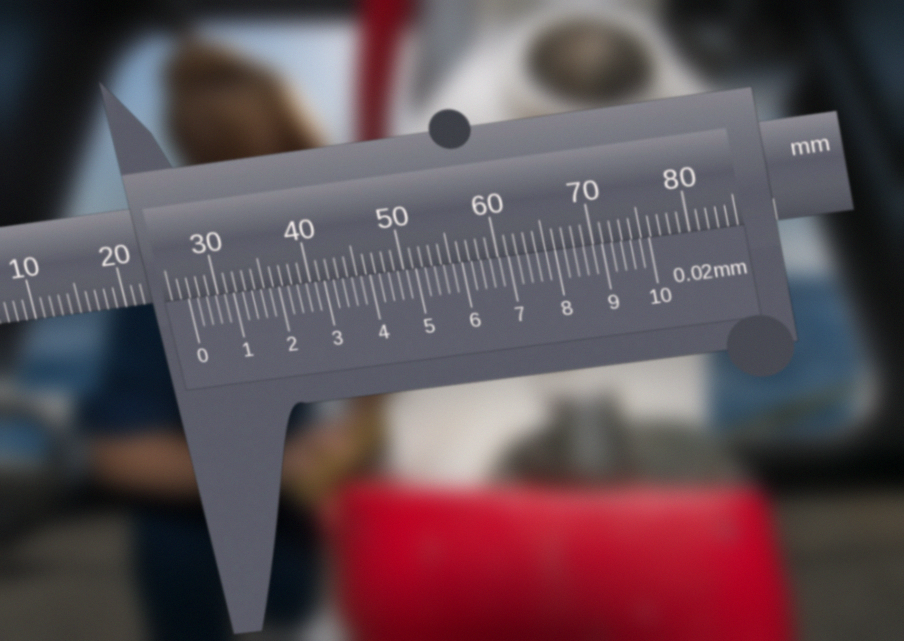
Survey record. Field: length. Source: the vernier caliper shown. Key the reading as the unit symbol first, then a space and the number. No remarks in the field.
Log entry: mm 26.8
